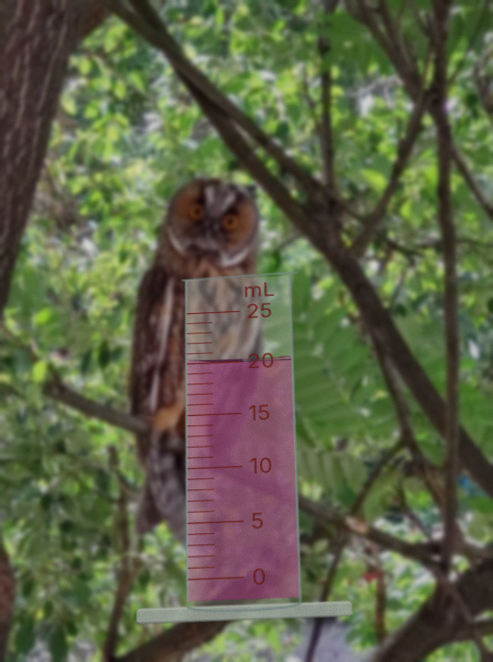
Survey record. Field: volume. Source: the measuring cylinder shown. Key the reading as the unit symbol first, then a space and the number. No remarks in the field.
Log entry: mL 20
